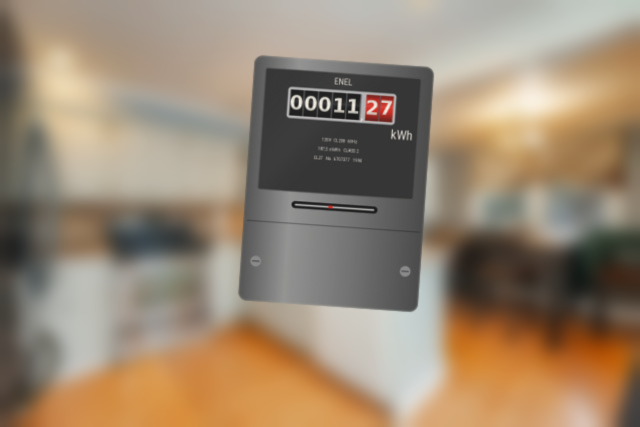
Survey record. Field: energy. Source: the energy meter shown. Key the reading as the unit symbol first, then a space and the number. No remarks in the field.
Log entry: kWh 11.27
